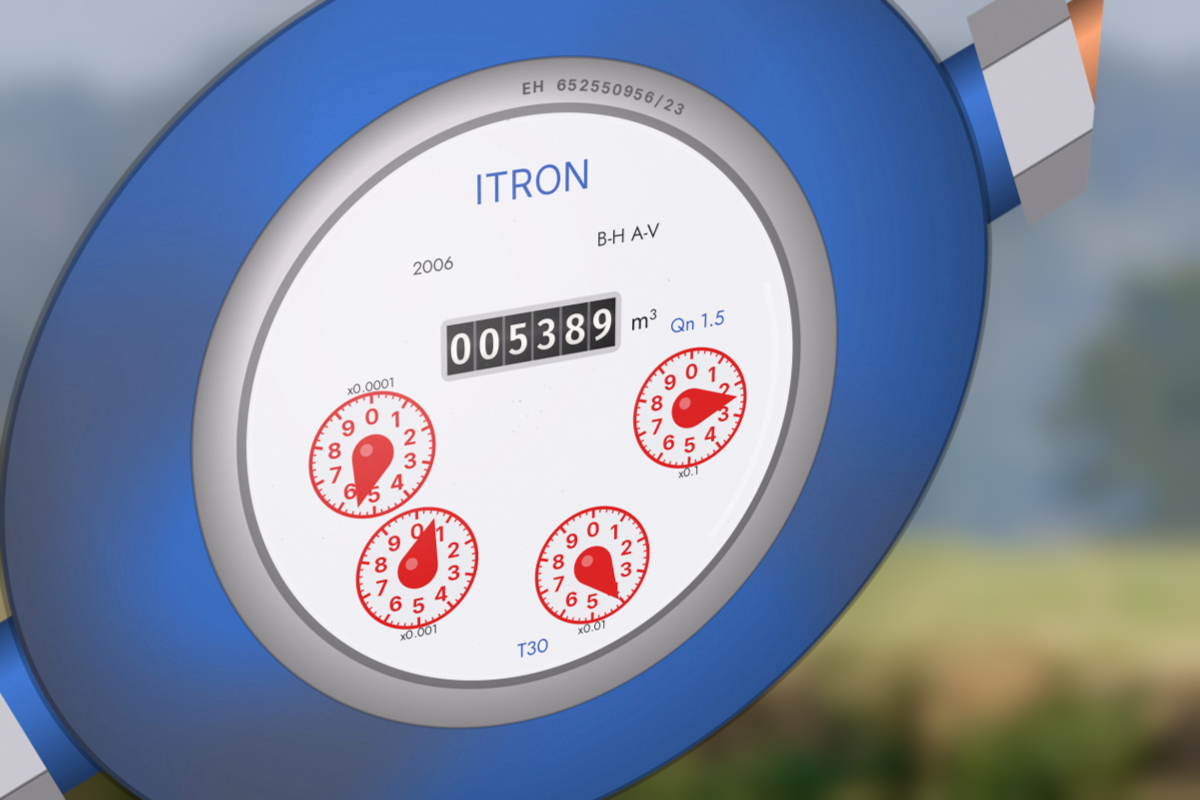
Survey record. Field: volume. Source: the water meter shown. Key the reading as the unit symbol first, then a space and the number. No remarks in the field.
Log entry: m³ 5389.2405
